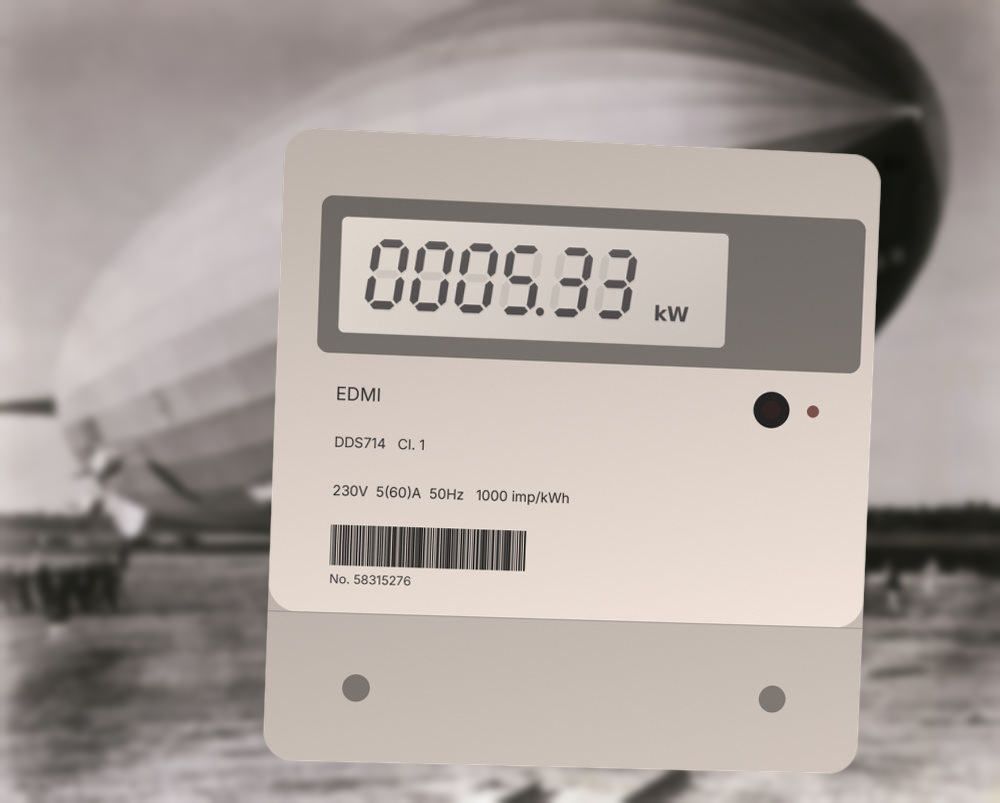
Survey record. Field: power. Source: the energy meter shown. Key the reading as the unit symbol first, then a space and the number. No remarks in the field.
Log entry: kW 5.33
